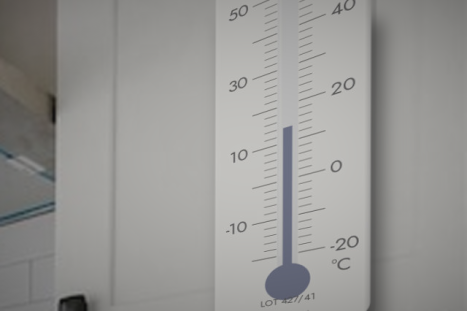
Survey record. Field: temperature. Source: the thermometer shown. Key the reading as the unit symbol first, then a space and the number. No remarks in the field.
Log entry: °C 14
